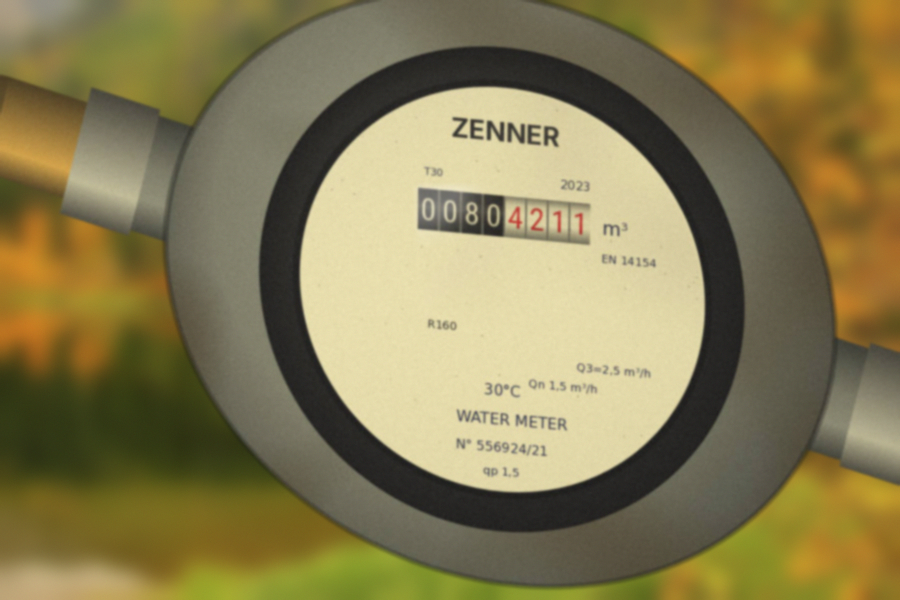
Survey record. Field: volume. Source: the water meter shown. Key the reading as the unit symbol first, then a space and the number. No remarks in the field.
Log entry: m³ 80.4211
